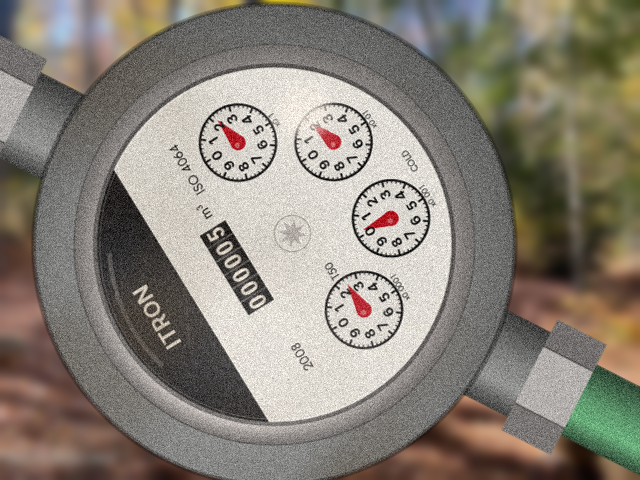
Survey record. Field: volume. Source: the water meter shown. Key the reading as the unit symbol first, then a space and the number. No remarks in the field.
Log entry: m³ 5.2202
